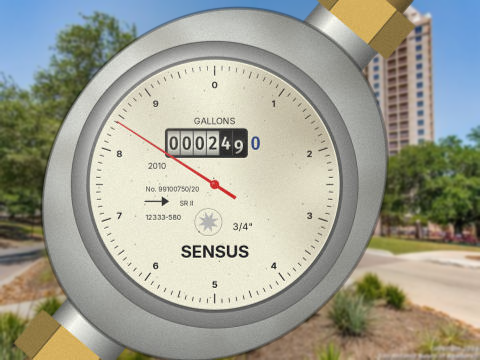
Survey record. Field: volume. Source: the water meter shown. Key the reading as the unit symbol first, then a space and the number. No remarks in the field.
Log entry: gal 2488.4
